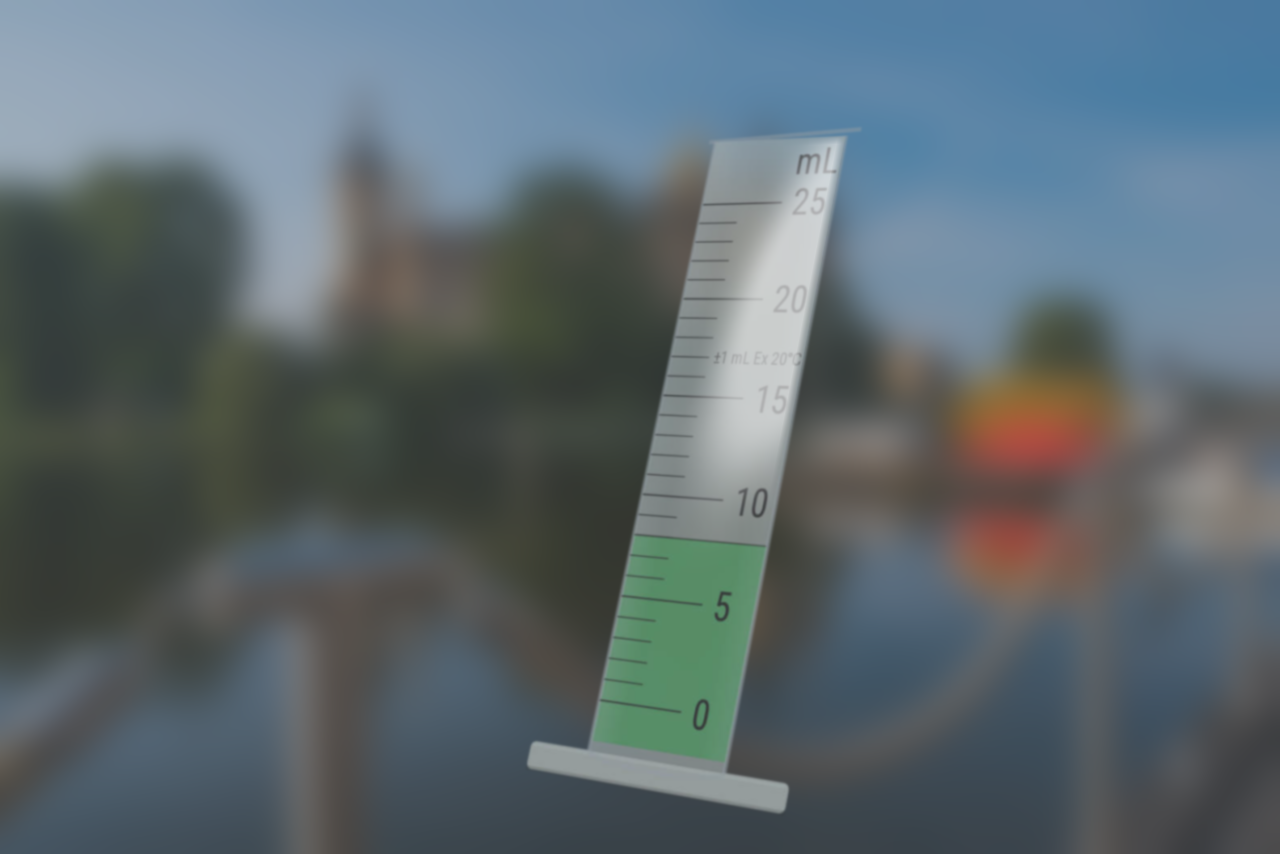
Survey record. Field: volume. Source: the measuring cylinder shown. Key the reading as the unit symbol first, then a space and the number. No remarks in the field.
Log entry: mL 8
